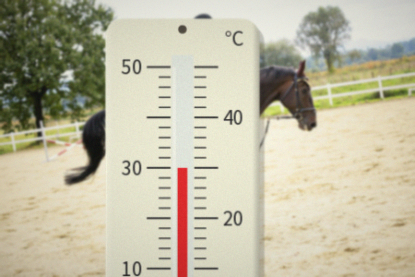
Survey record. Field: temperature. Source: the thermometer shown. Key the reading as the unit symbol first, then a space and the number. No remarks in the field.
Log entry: °C 30
